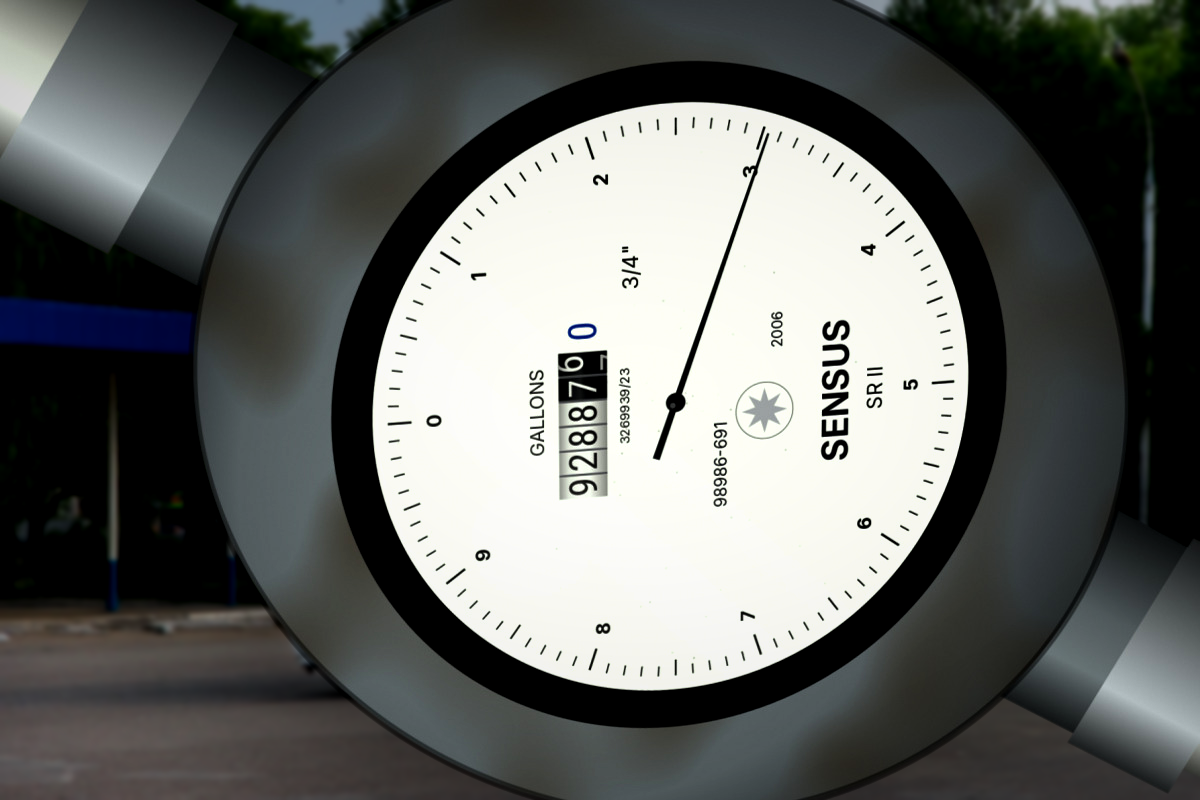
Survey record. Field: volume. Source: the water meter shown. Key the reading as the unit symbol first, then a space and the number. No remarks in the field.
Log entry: gal 9288763.0
